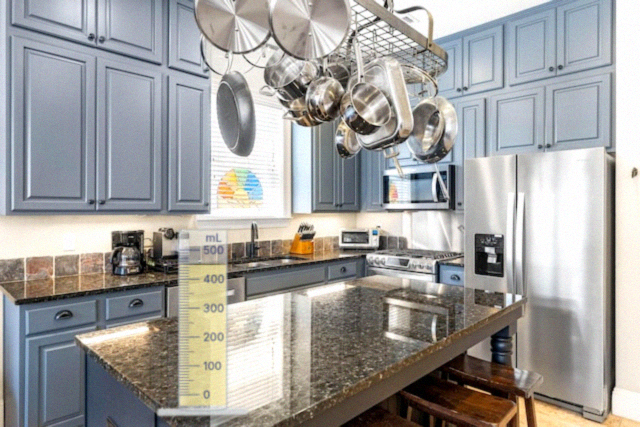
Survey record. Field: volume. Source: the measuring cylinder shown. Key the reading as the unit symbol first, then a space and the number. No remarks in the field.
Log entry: mL 450
